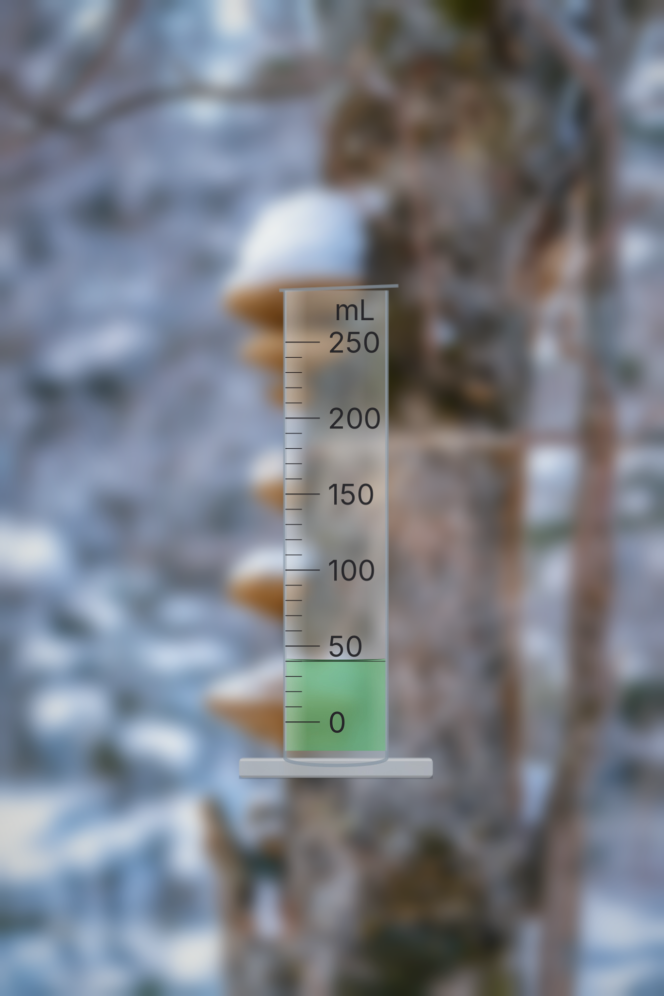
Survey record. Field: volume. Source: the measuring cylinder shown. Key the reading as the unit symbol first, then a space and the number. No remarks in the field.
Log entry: mL 40
